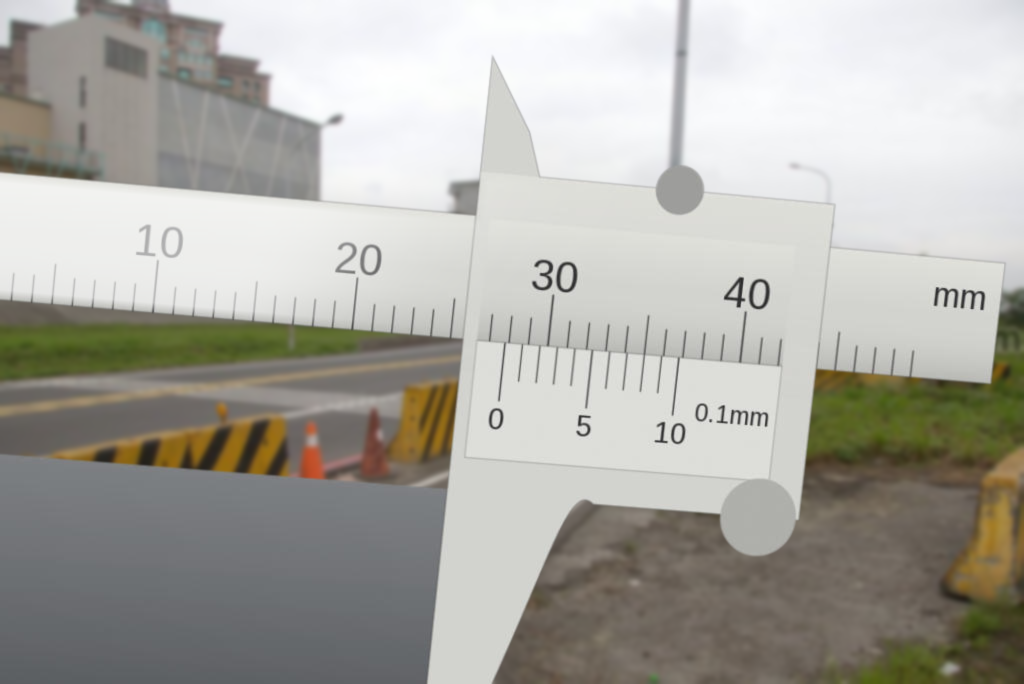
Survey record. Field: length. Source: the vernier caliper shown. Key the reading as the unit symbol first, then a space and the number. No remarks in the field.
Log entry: mm 27.8
